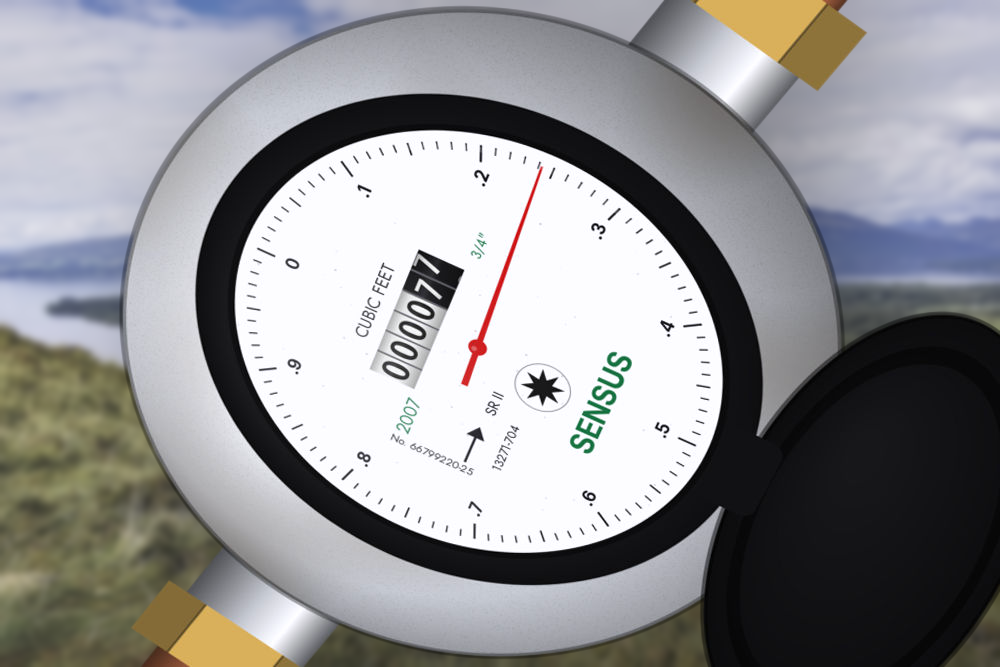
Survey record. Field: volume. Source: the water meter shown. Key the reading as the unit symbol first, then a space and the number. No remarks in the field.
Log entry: ft³ 77.24
